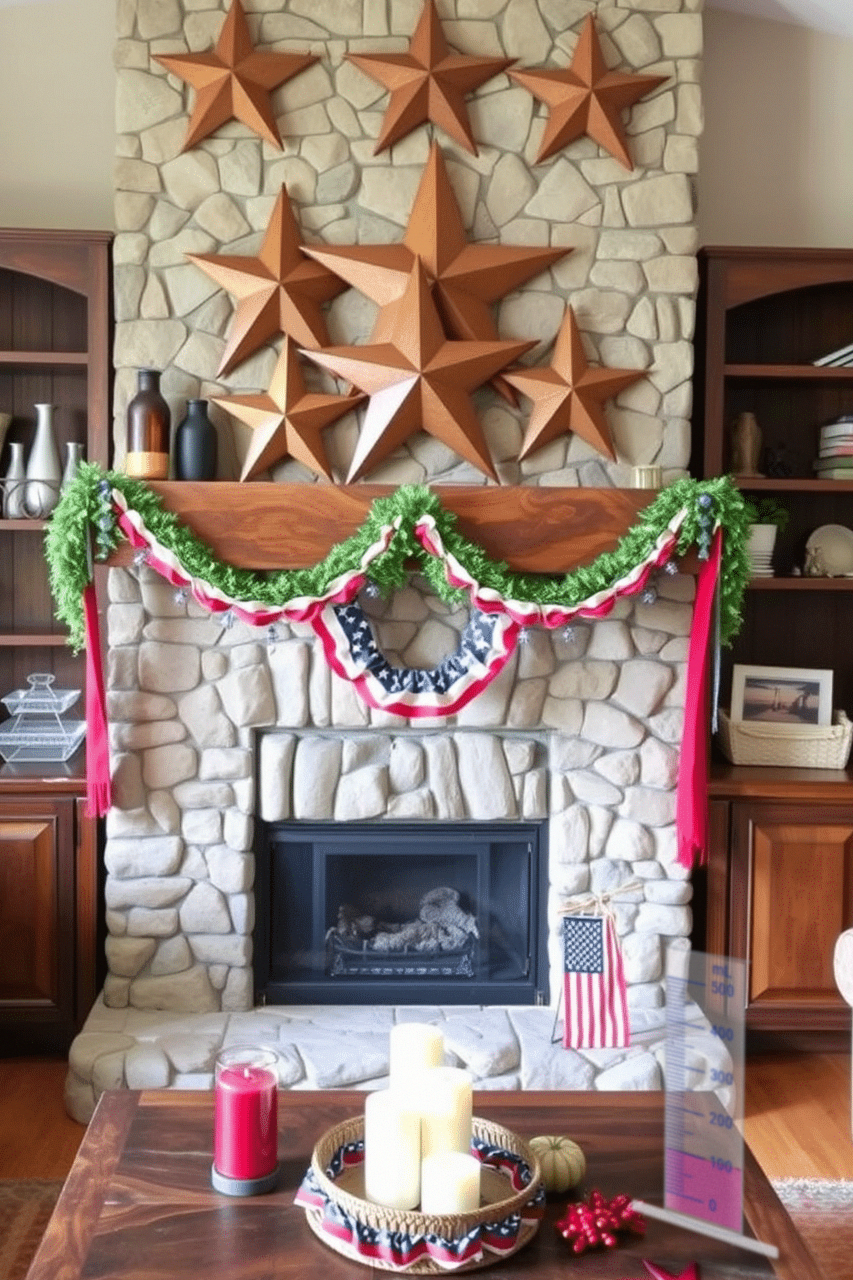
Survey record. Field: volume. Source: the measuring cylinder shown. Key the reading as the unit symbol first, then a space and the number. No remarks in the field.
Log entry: mL 100
